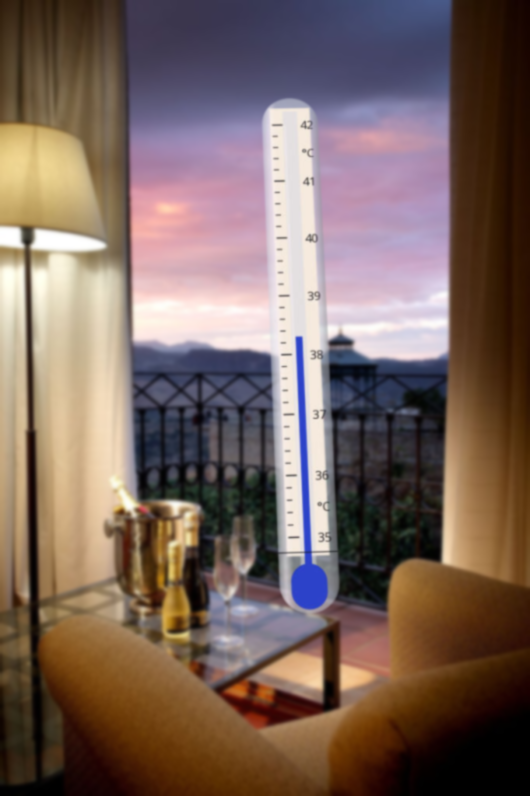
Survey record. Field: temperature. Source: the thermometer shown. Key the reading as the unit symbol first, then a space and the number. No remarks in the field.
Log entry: °C 38.3
